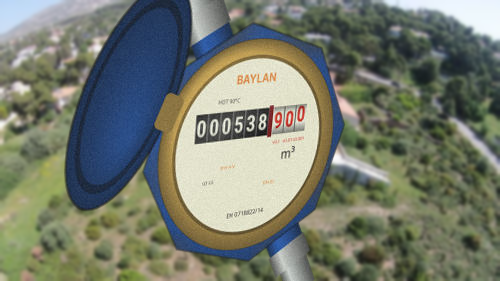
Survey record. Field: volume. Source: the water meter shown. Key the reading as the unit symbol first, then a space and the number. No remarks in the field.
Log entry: m³ 538.900
